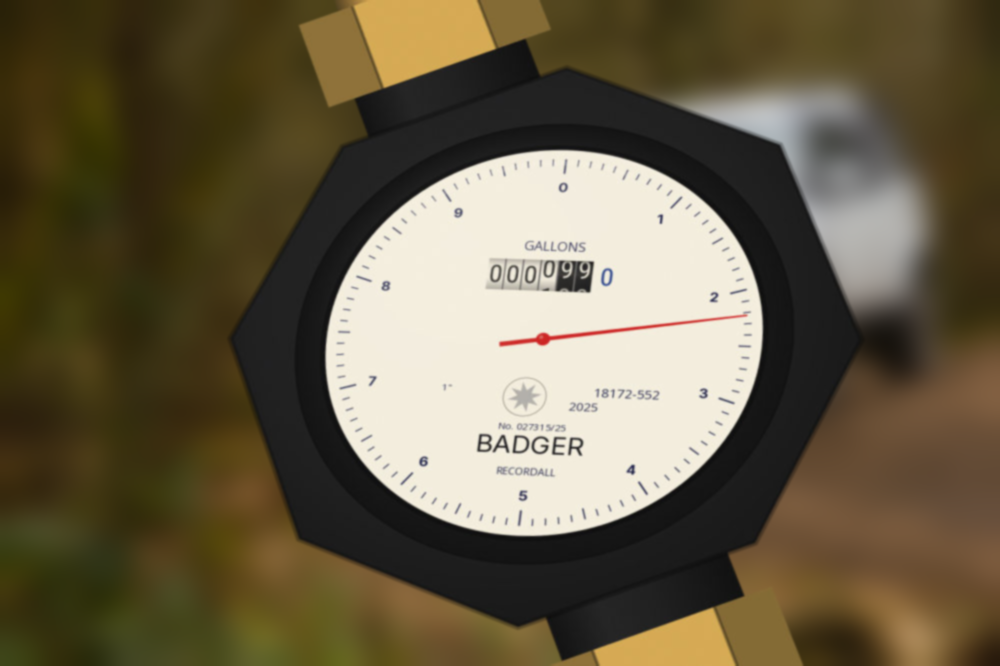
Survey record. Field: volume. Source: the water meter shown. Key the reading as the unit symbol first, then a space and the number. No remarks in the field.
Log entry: gal 992.2
